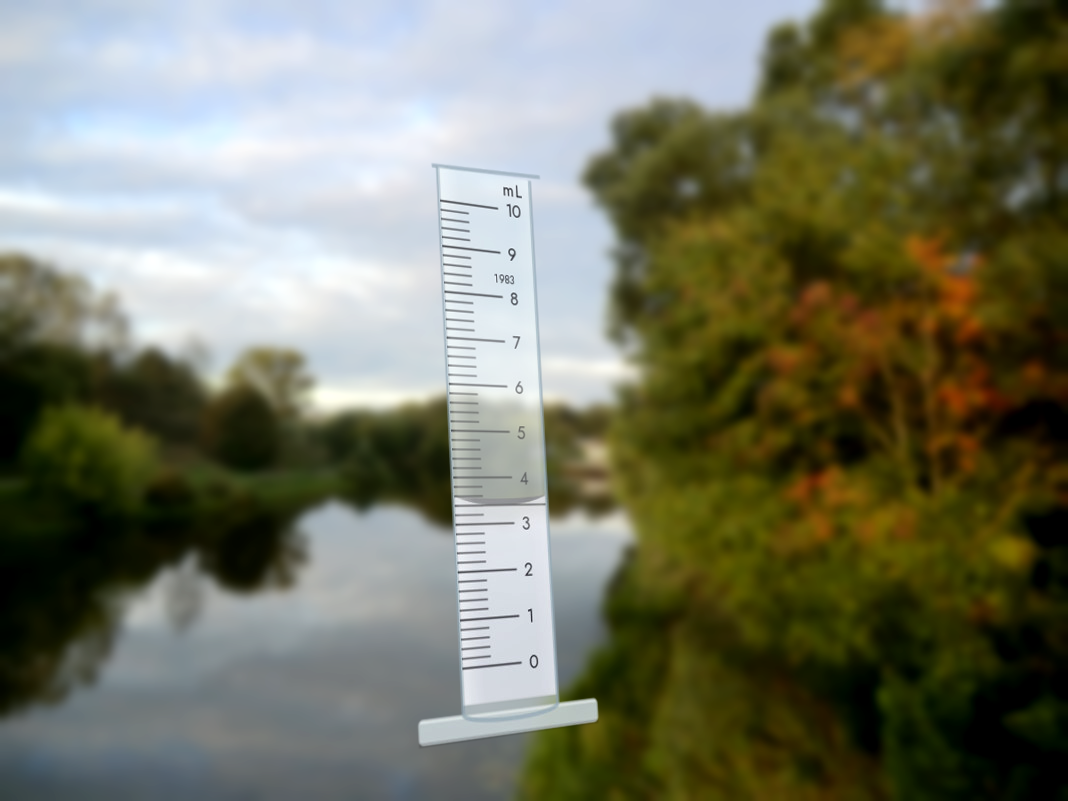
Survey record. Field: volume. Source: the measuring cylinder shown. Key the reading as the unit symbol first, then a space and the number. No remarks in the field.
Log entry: mL 3.4
